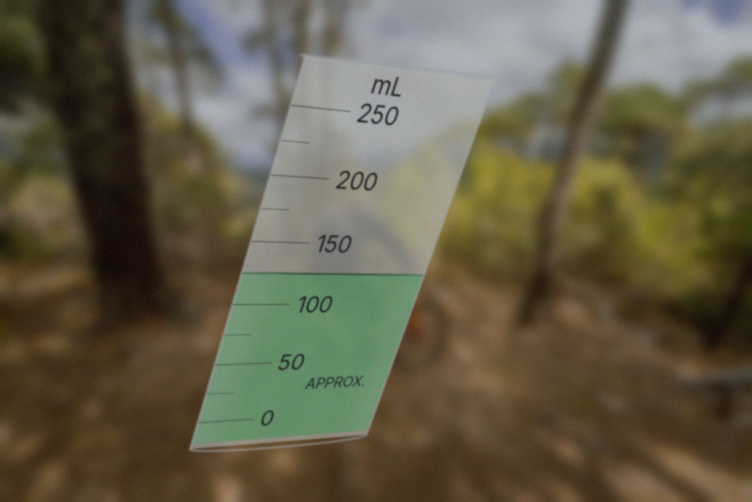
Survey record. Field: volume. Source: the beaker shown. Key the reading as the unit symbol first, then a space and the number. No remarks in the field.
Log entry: mL 125
